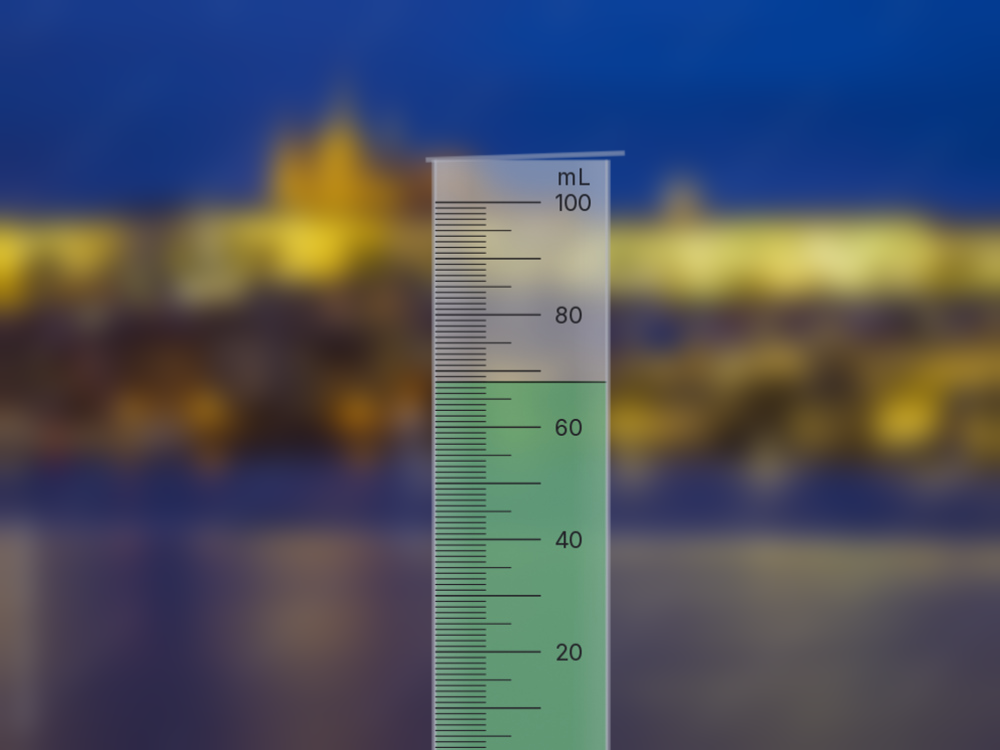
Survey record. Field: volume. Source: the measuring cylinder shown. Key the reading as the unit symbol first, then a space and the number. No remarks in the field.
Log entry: mL 68
